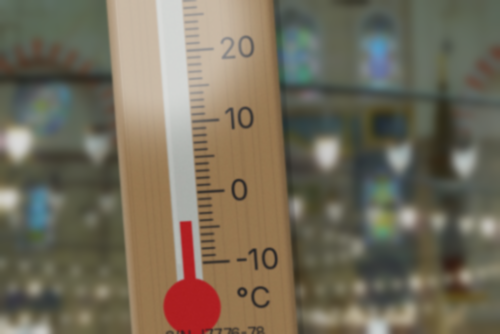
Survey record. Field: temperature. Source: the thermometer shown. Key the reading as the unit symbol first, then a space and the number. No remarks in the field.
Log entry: °C -4
